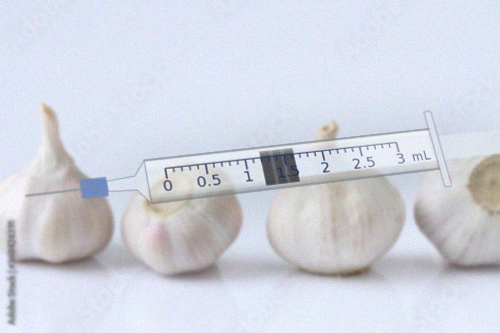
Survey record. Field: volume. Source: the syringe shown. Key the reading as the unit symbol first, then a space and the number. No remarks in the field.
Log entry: mL 1.2
